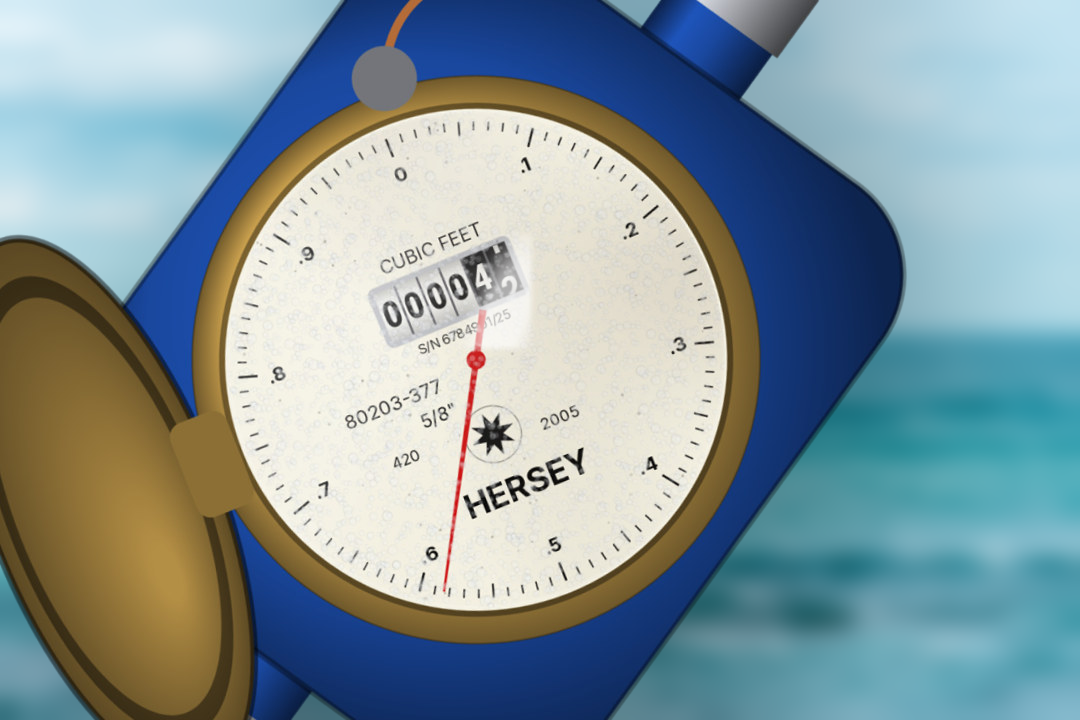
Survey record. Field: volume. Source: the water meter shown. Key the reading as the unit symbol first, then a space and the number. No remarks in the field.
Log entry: ft³ 41.58
